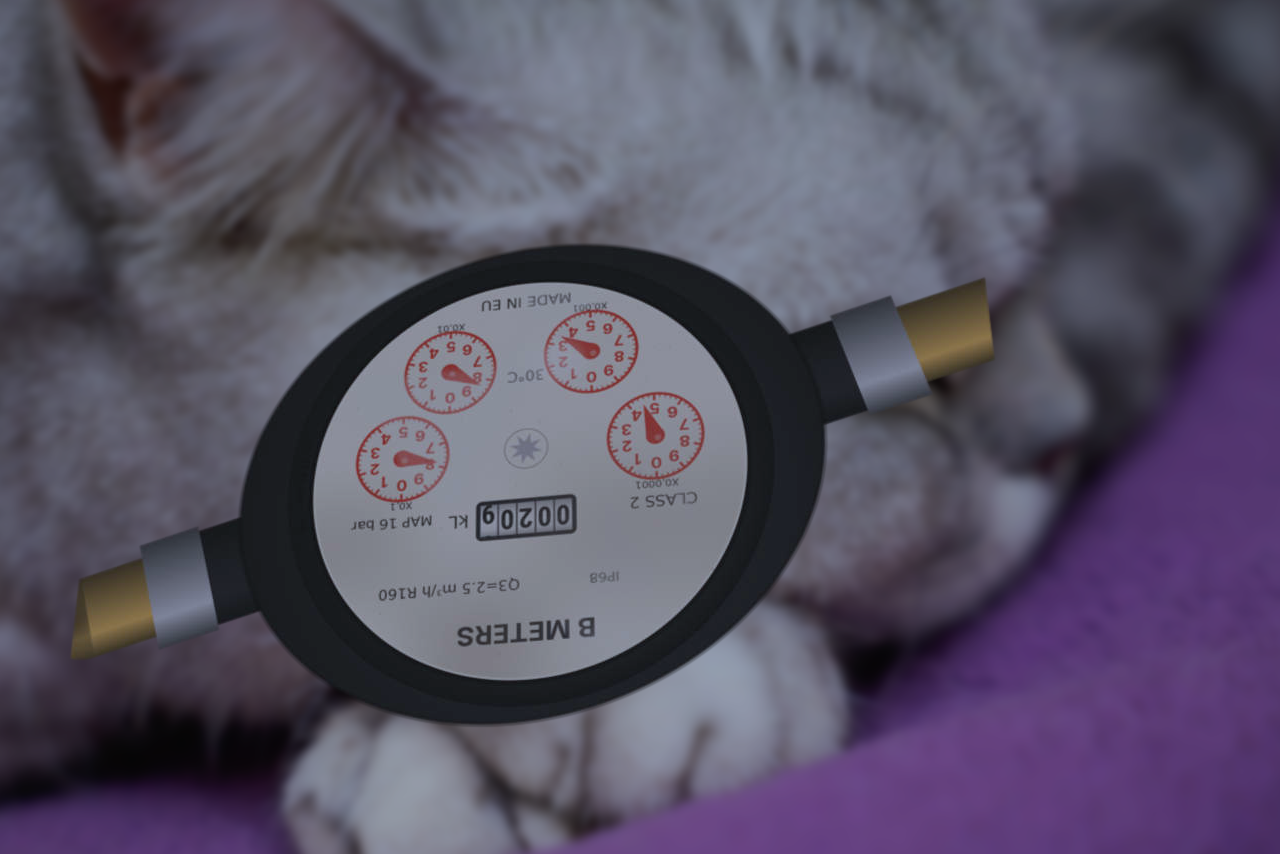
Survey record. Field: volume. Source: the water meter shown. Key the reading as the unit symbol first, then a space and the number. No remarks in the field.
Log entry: kL 208.7834
